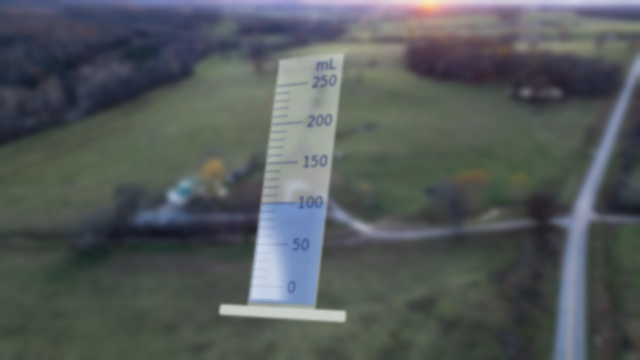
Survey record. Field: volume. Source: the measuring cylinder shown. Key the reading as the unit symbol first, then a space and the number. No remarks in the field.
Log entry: mL 100
